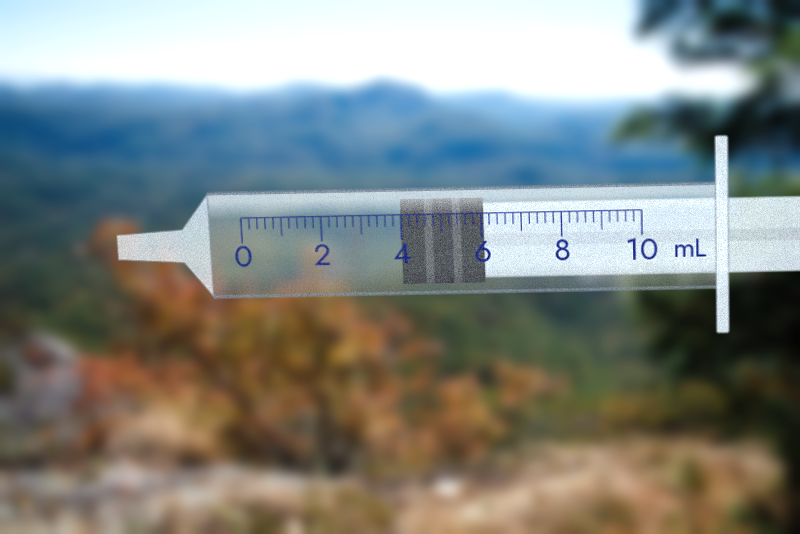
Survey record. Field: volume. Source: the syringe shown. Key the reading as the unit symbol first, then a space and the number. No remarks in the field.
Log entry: mL 4
